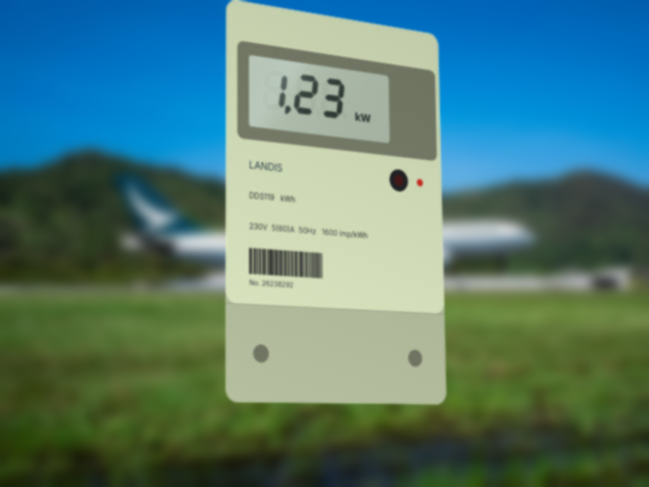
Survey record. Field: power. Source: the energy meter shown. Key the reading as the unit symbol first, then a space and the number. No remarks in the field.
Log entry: kW 1.23
